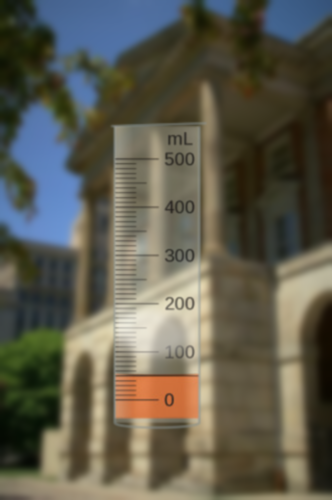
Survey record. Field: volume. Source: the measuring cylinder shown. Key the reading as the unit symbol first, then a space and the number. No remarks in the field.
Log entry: mL 50
